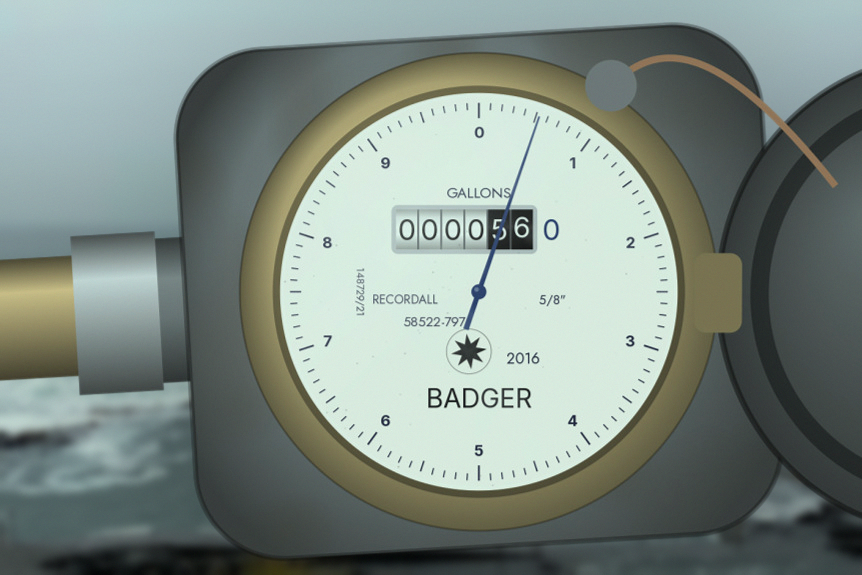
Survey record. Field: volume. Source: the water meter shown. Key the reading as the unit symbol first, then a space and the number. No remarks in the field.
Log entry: gal 560.5
